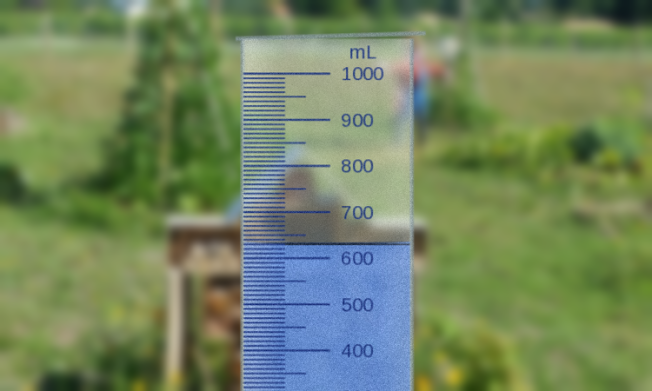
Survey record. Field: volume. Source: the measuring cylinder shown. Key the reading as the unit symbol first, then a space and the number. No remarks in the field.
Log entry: mL 630
